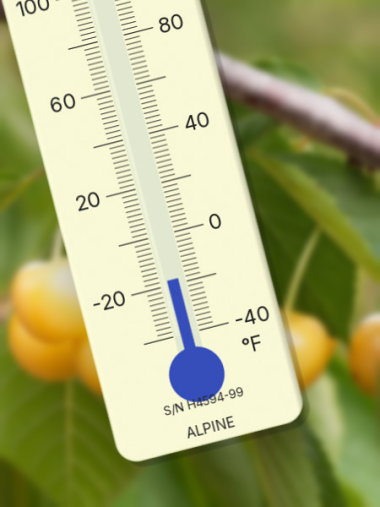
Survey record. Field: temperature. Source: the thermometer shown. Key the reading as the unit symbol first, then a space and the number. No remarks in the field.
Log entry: °F -18
